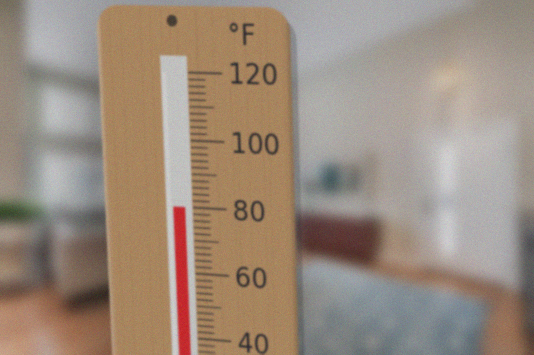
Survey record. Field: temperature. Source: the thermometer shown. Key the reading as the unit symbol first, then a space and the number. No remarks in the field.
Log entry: °F 80
